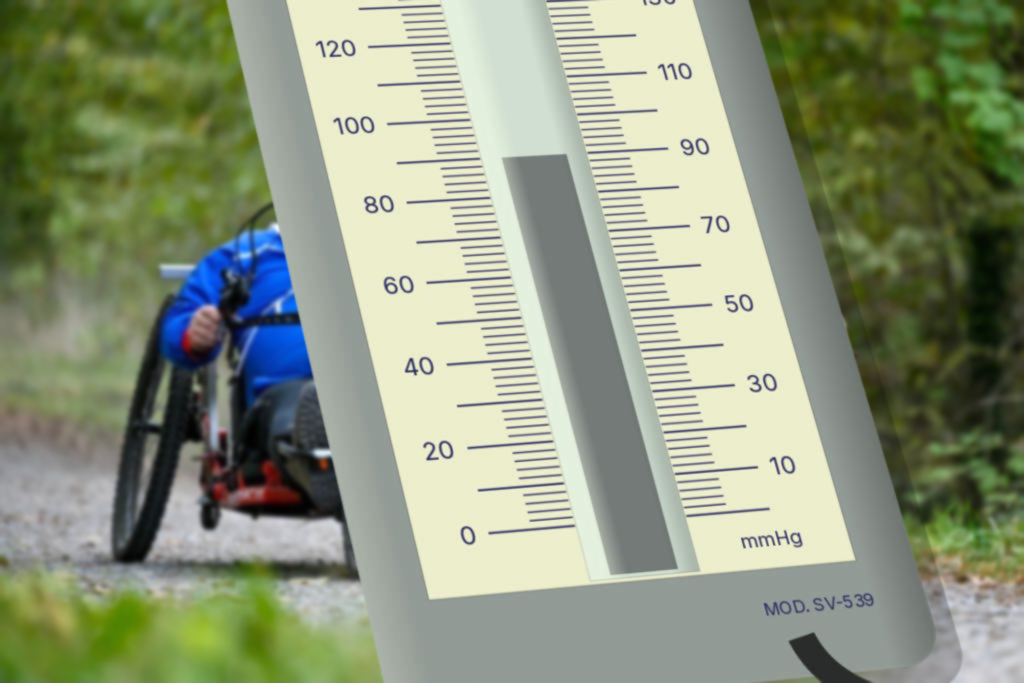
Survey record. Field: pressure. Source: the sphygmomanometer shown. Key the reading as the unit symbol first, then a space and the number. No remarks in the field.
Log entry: mmHg 90
